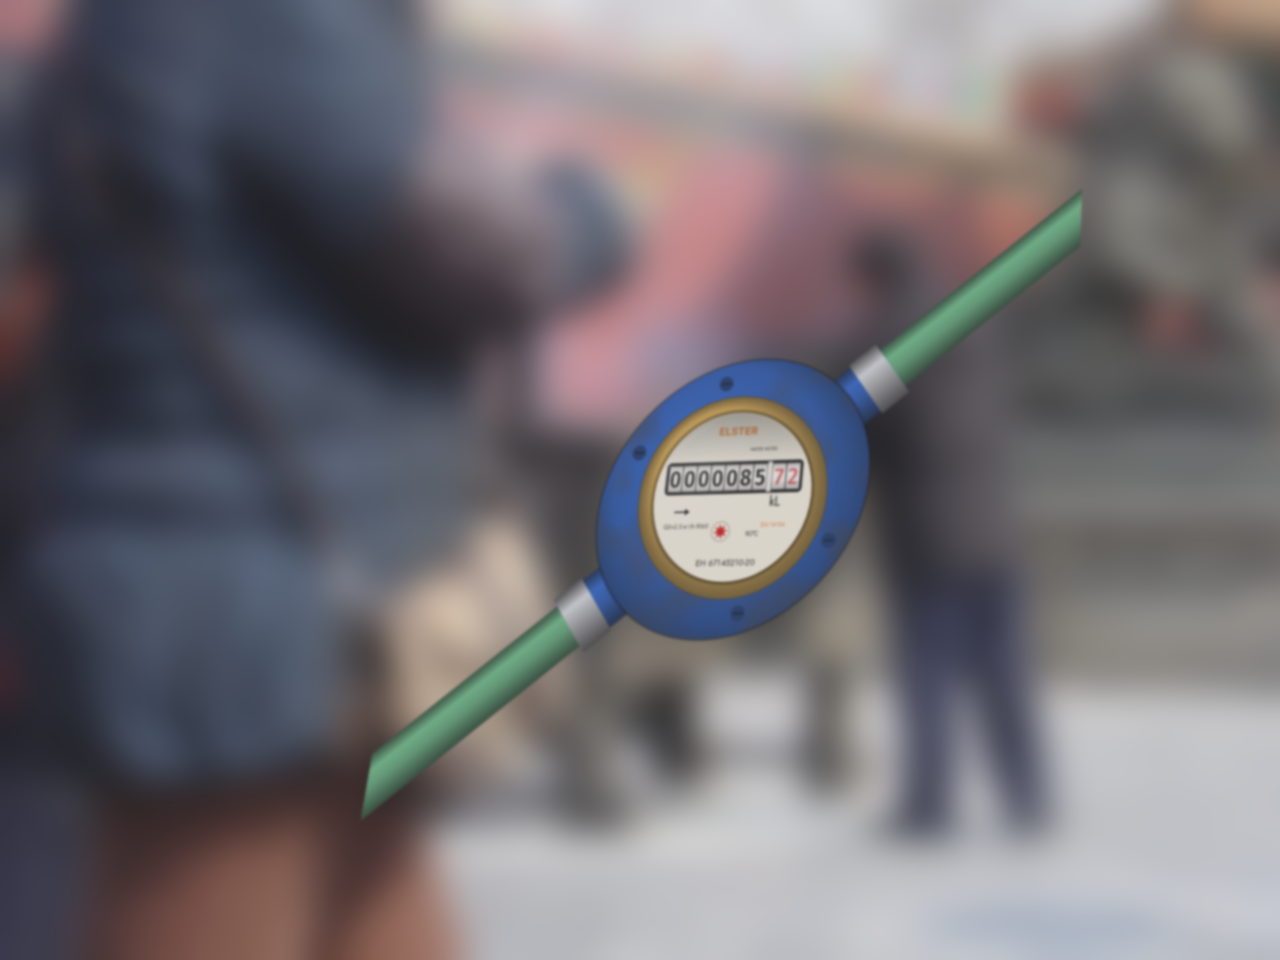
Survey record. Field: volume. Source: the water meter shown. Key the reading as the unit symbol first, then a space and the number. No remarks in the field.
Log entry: kL 85.72
